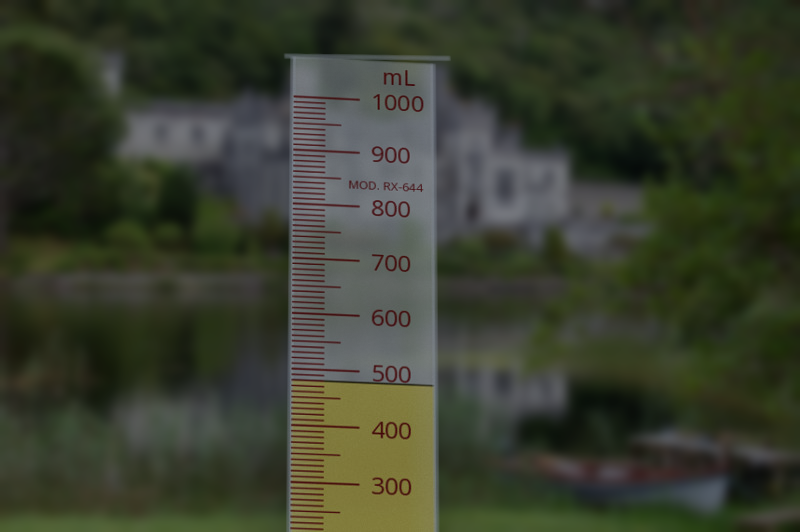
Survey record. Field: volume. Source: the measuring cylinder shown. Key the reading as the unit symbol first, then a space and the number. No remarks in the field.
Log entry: mL 480
